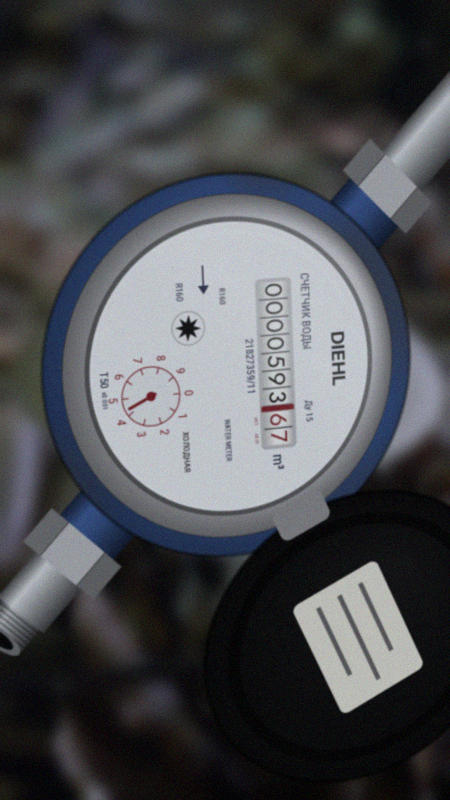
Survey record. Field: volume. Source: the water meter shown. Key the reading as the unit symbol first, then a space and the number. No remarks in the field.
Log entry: m³ 593.674
